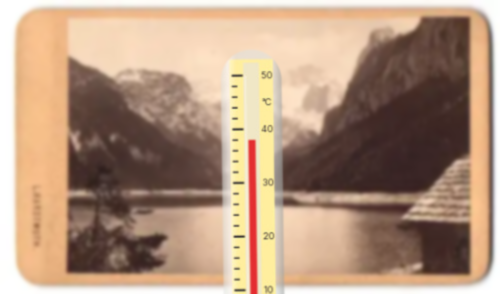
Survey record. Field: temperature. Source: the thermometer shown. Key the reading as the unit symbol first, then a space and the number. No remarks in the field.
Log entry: °C 38
